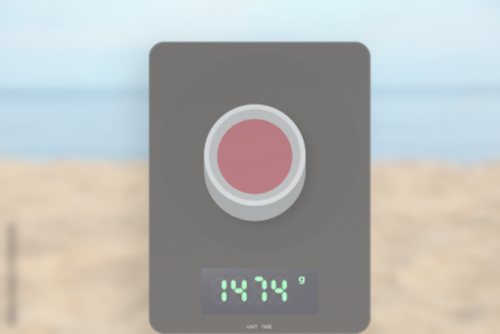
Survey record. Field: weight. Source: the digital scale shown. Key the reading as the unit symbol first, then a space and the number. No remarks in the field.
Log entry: g 1474
